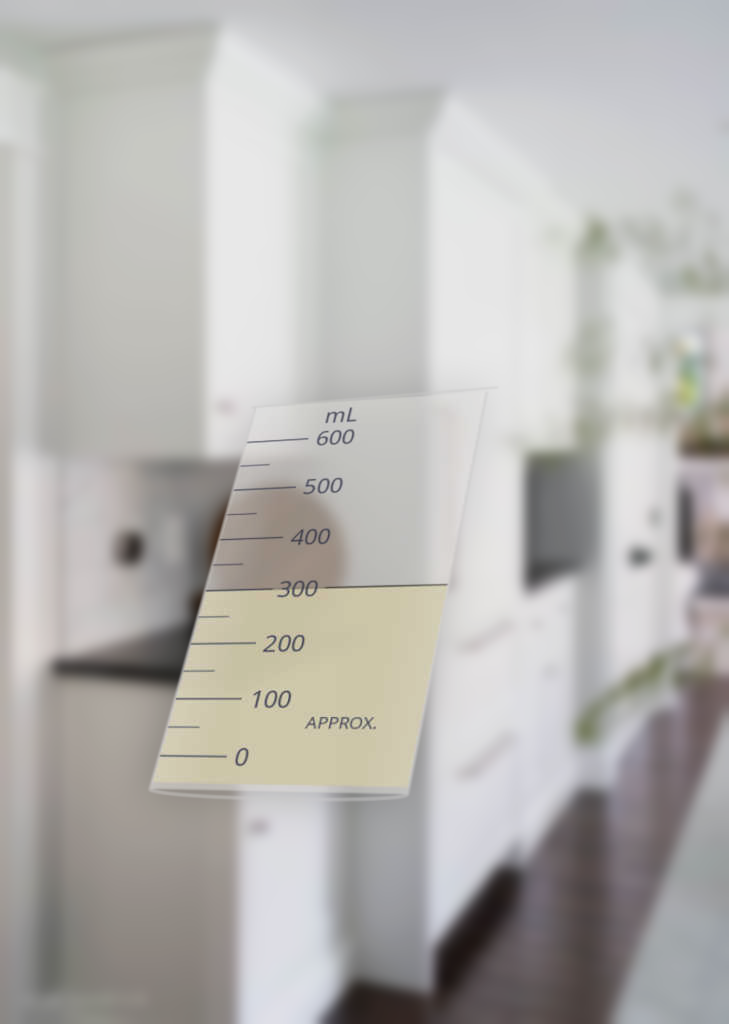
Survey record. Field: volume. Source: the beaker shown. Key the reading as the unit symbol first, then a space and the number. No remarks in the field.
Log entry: mL 300
